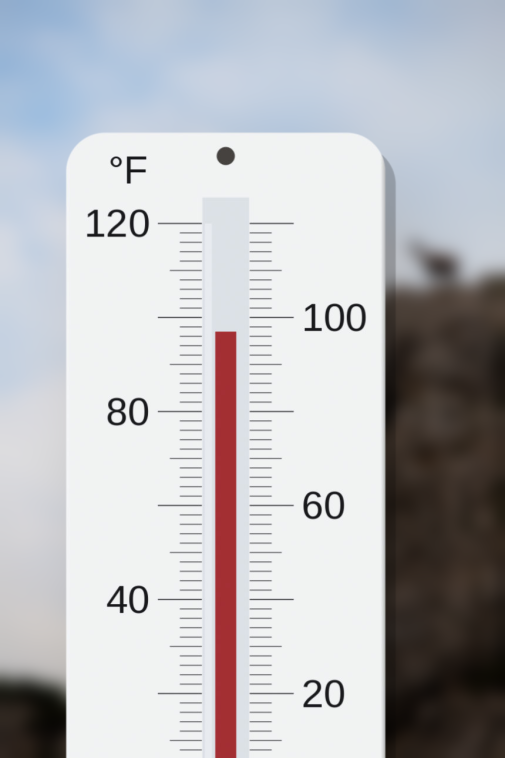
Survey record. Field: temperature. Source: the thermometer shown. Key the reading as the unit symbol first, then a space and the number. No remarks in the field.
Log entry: °F 97
